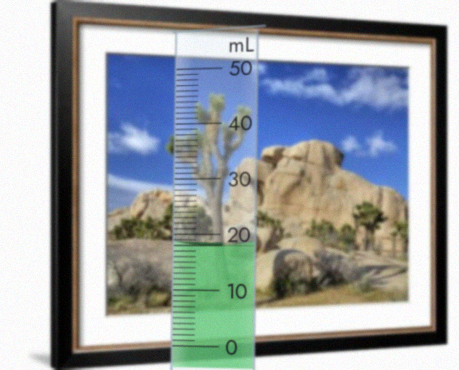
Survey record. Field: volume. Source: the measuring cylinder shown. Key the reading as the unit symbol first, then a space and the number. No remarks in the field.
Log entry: mL 18
